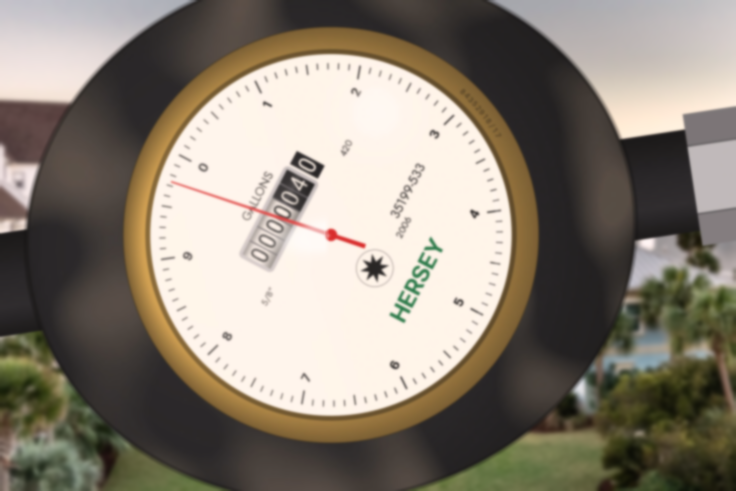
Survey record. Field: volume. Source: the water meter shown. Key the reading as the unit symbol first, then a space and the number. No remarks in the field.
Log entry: gal 39.7
